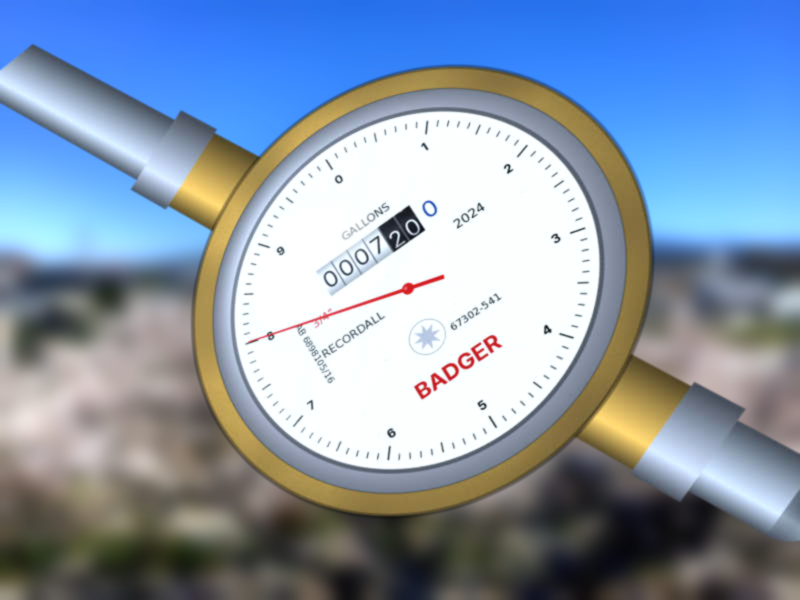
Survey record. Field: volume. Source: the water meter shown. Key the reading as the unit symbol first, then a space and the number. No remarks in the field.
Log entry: gal 7198.0
